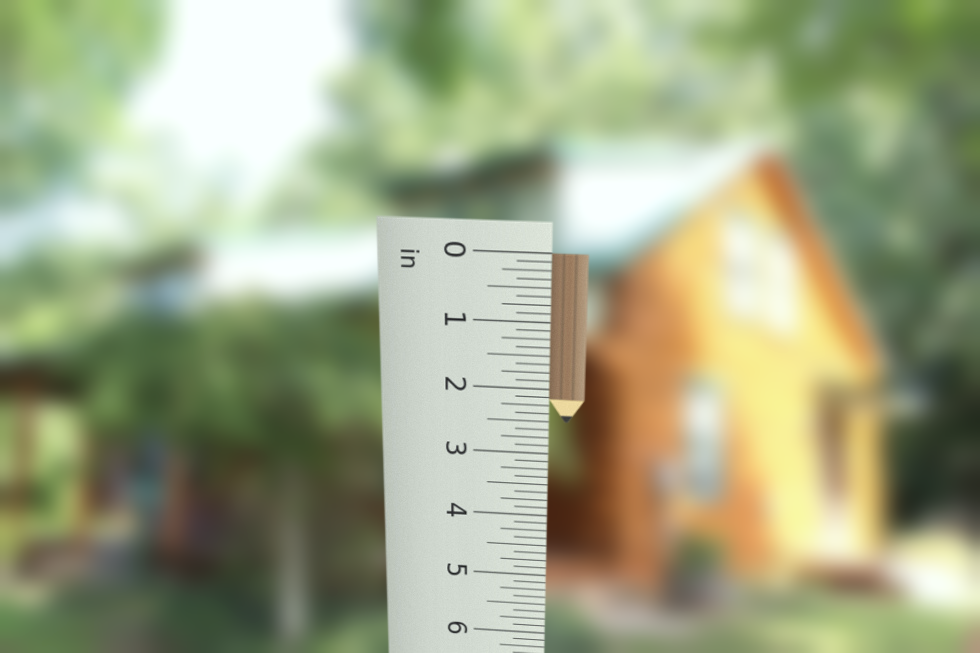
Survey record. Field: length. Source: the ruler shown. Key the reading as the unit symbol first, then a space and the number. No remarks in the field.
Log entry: in 2.5
